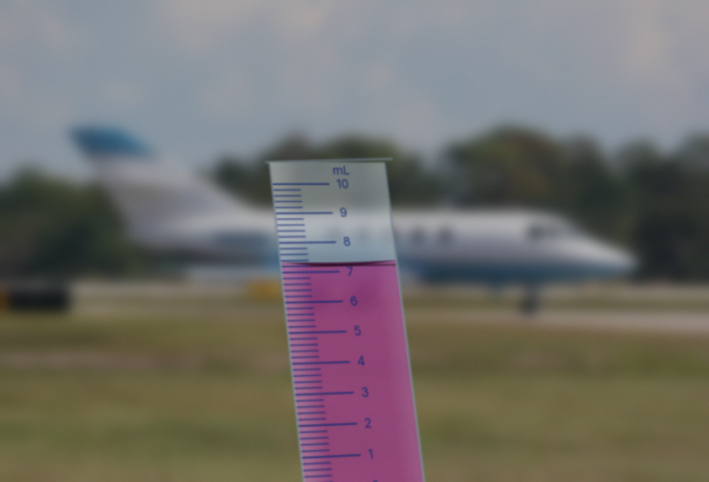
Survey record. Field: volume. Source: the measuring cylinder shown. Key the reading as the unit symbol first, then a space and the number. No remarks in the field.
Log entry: mL 7.2
